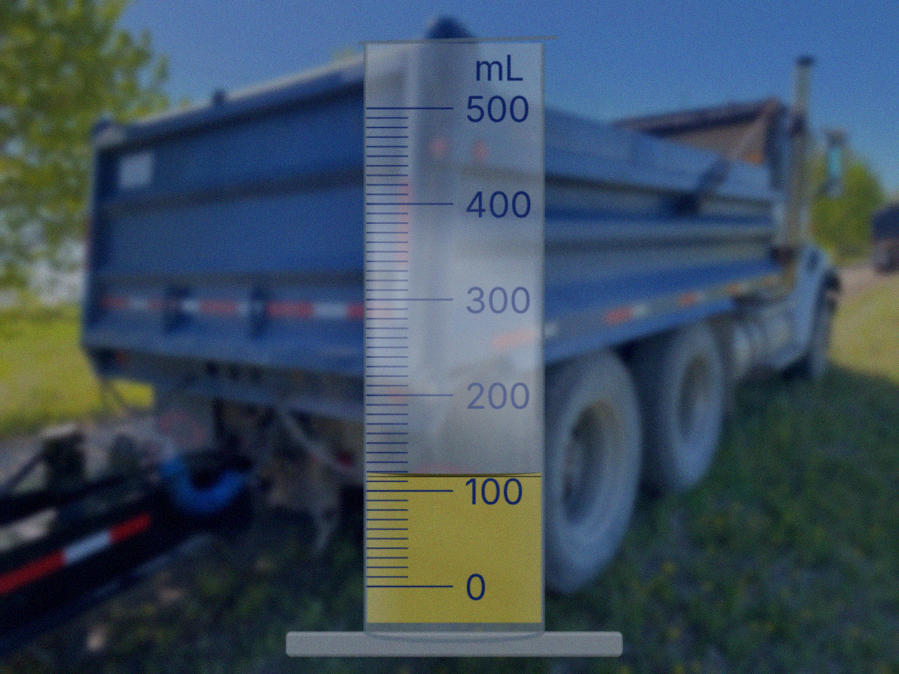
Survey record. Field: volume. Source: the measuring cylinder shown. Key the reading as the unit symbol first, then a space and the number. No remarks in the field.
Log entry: mL 115
